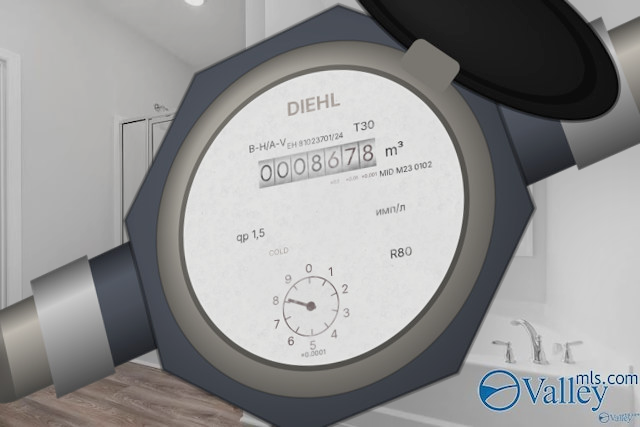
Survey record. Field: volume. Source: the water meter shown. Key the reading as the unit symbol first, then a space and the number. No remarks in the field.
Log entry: m³ 8.6788
